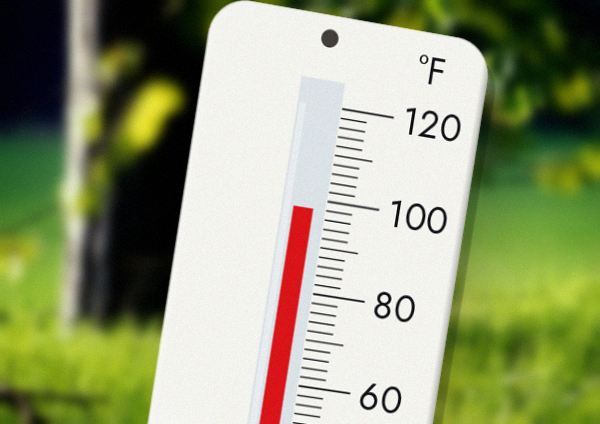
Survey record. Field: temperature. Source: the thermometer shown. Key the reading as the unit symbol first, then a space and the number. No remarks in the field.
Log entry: °F 98
